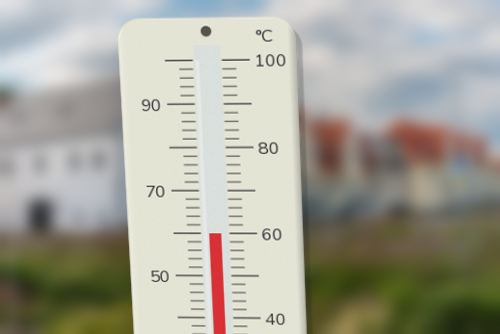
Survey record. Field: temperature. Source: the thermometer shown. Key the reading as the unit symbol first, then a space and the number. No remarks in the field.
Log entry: °C 60
